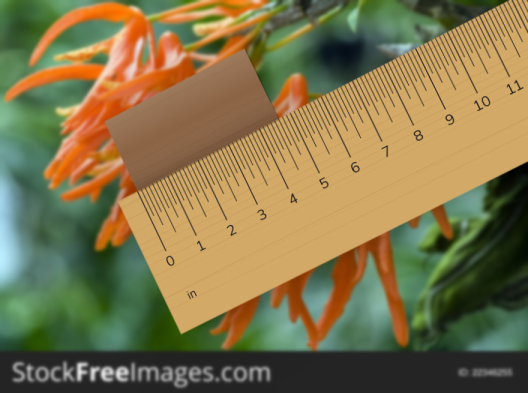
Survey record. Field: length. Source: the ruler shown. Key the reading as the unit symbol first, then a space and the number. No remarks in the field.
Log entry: in 4.625
